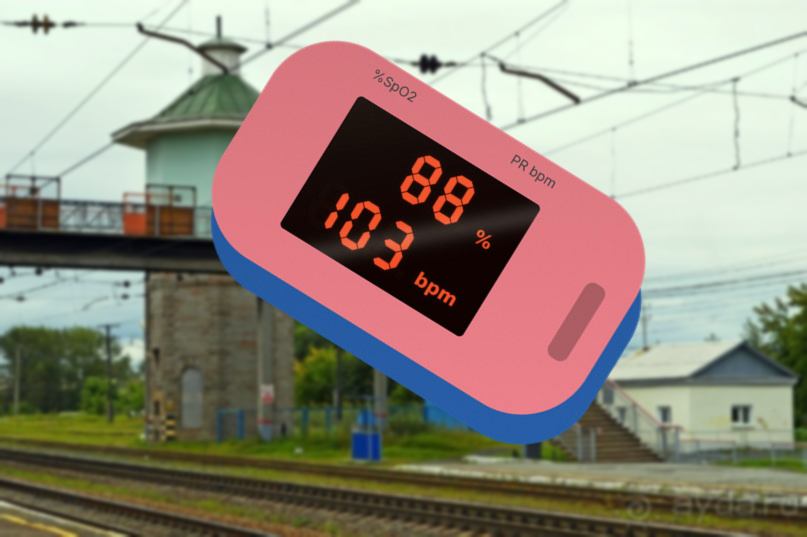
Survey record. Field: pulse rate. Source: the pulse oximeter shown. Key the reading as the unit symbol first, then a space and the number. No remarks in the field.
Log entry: bpm 103
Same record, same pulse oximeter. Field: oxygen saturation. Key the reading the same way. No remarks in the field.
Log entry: % 88
